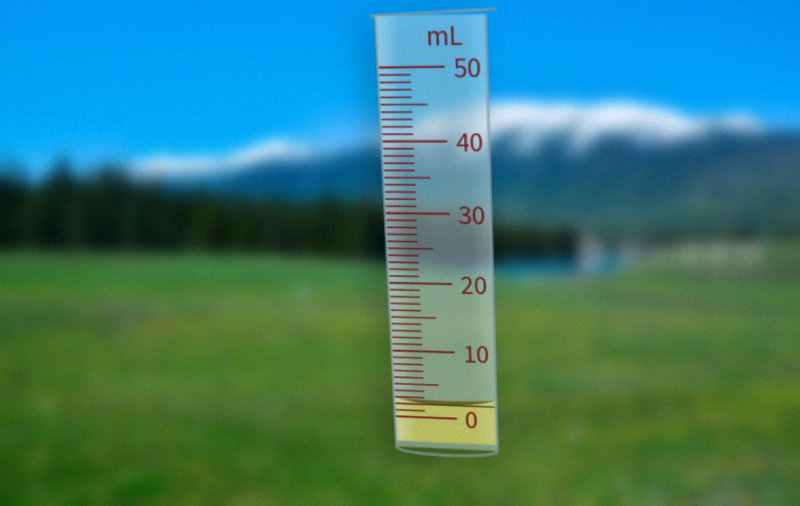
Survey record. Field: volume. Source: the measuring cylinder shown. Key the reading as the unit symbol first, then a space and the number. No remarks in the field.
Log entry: mL 2
